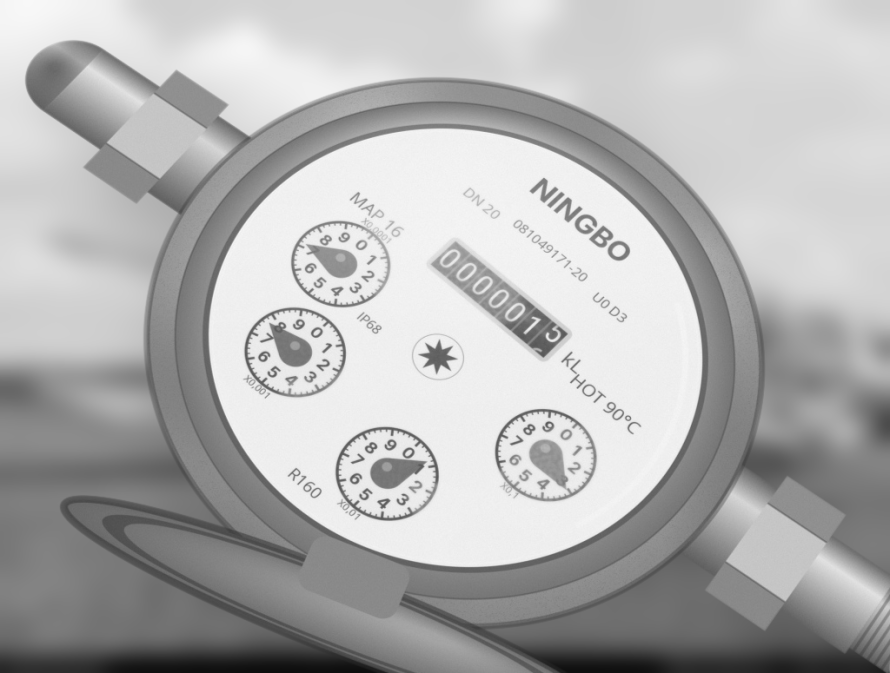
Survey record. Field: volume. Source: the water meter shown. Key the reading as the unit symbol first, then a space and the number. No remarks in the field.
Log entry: kL 15.3077
